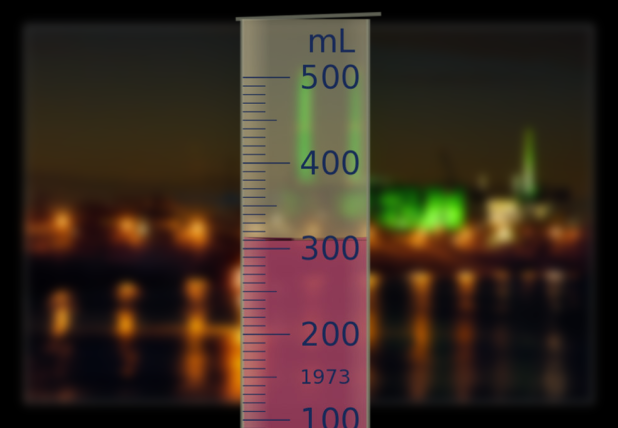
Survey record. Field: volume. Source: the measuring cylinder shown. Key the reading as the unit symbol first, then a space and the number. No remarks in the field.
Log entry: mL 310
